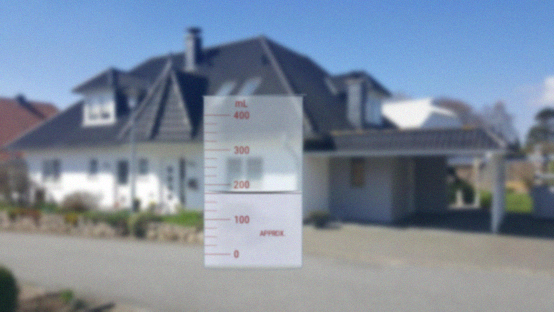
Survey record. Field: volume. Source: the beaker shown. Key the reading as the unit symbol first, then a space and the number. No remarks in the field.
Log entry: mL 175
